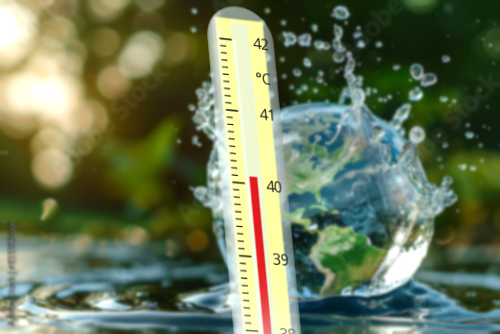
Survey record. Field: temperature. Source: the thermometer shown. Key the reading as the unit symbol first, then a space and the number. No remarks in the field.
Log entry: °C 40.1
